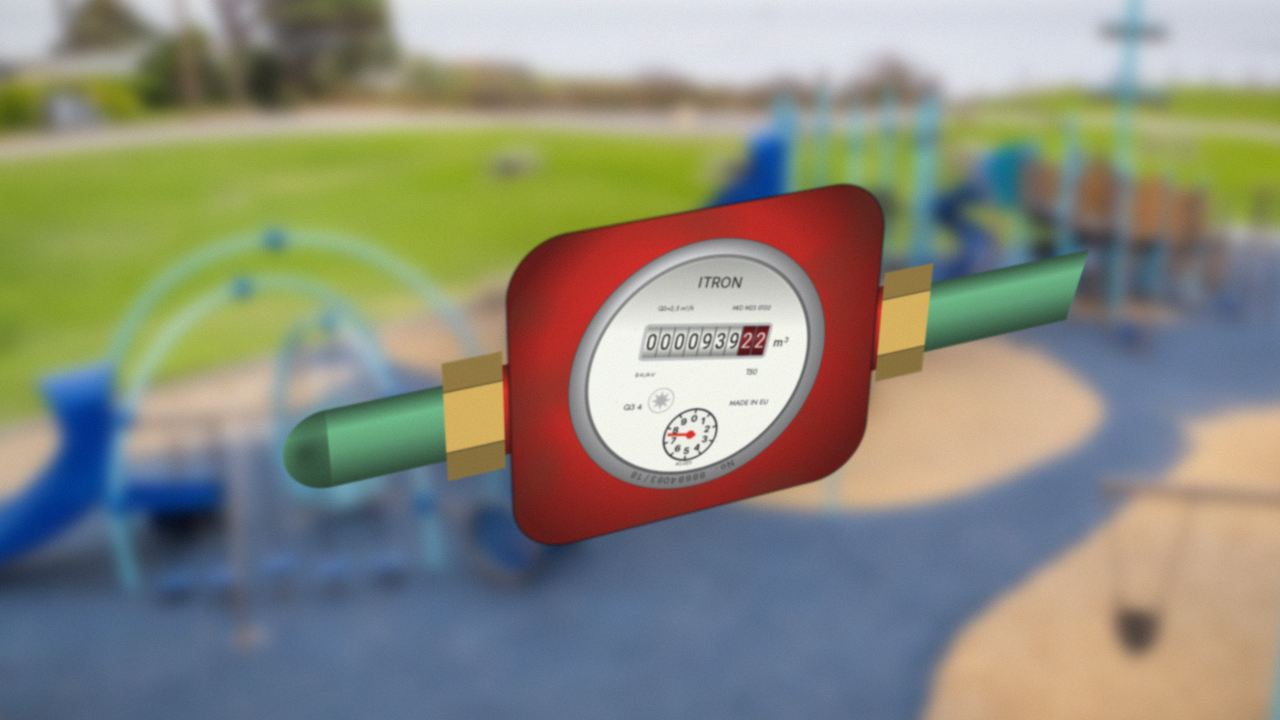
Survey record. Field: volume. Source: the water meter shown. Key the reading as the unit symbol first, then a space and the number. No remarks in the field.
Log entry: m³ 939.227
